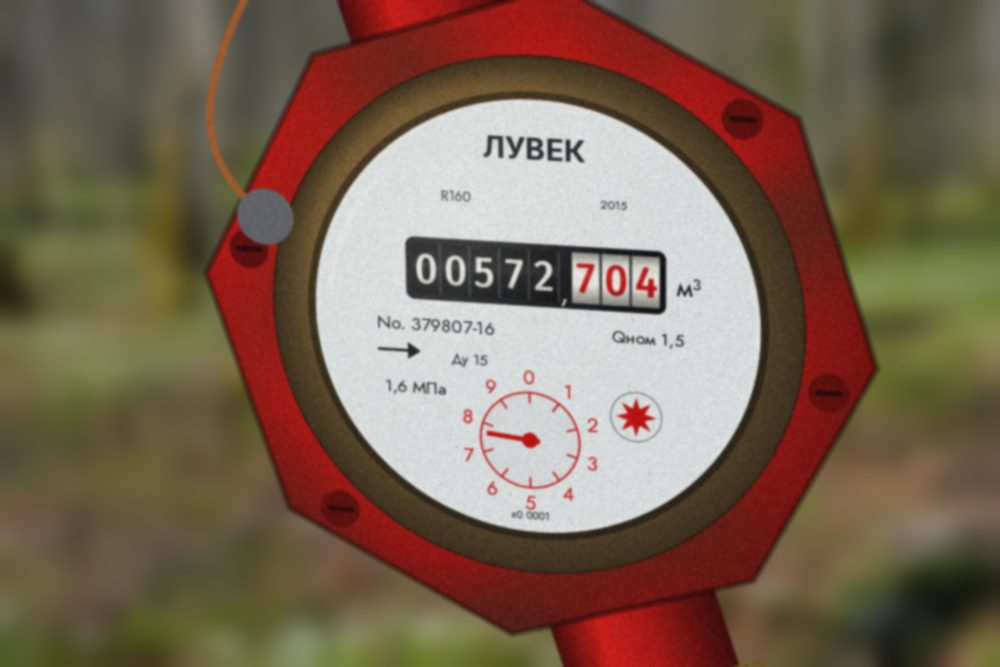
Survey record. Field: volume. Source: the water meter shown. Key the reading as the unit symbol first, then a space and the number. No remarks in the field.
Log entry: m³ 572.7047
